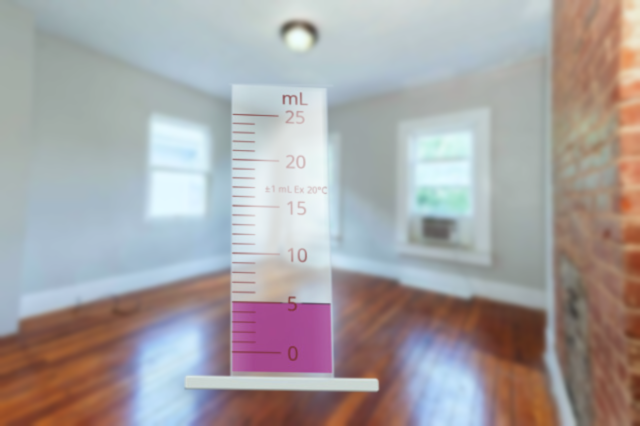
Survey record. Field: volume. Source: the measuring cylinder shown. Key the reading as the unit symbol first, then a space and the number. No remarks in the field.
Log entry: mL 5
